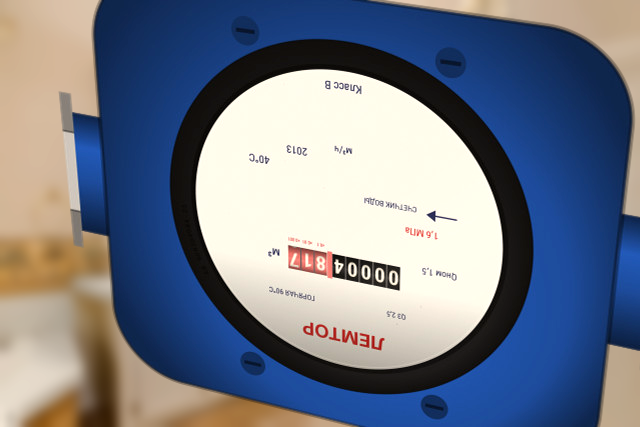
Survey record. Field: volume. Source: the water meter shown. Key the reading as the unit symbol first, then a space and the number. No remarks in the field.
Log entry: m³ 4.817
